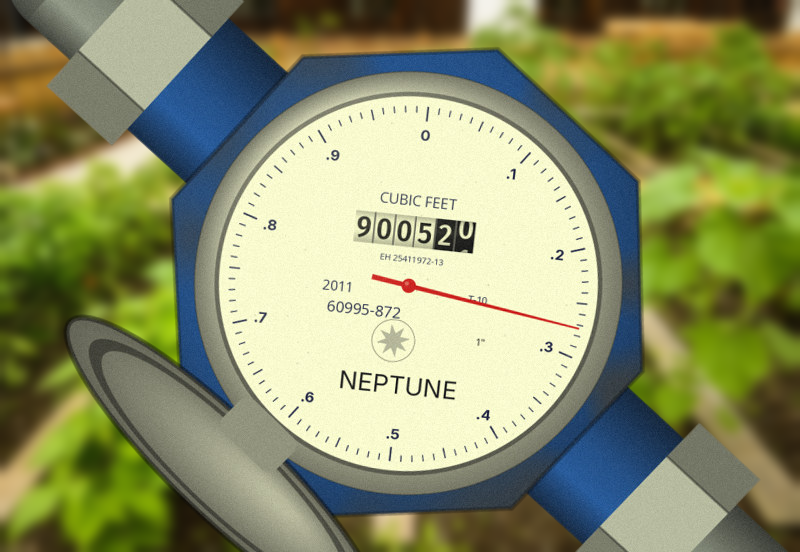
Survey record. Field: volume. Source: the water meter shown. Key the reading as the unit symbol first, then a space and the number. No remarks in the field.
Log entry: ft³ 900520.27
